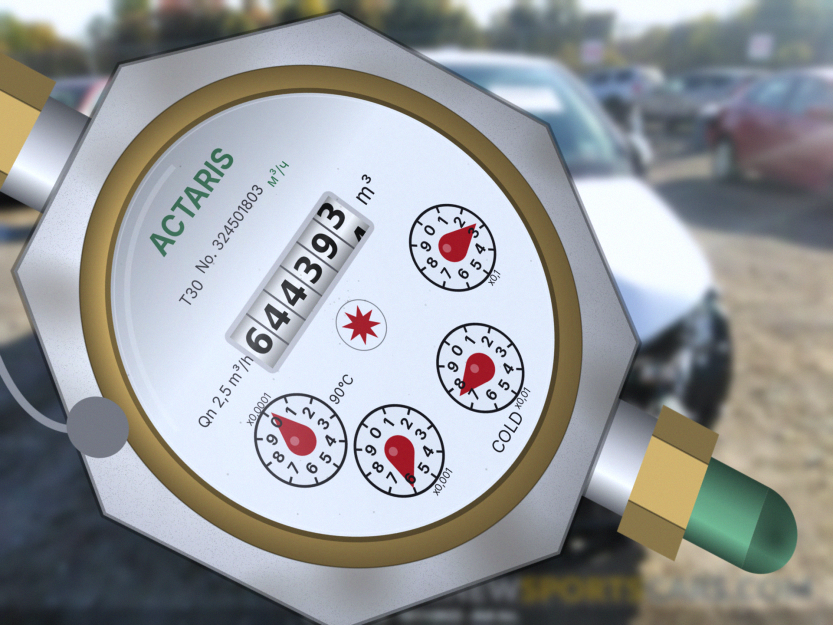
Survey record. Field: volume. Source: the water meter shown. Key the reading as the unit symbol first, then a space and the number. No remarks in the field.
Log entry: m³ 644393.2760
